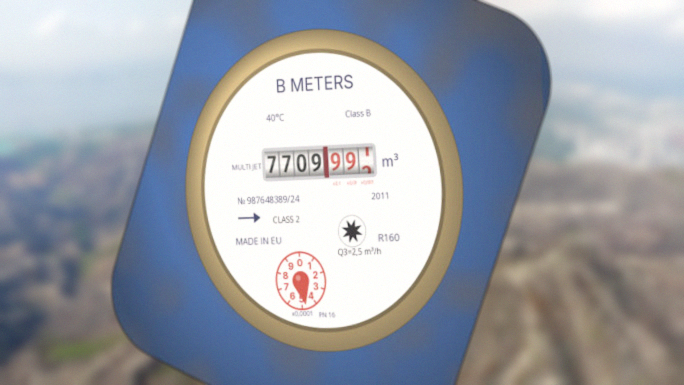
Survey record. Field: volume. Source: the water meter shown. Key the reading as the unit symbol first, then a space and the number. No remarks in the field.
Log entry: m³ 7709.9914
